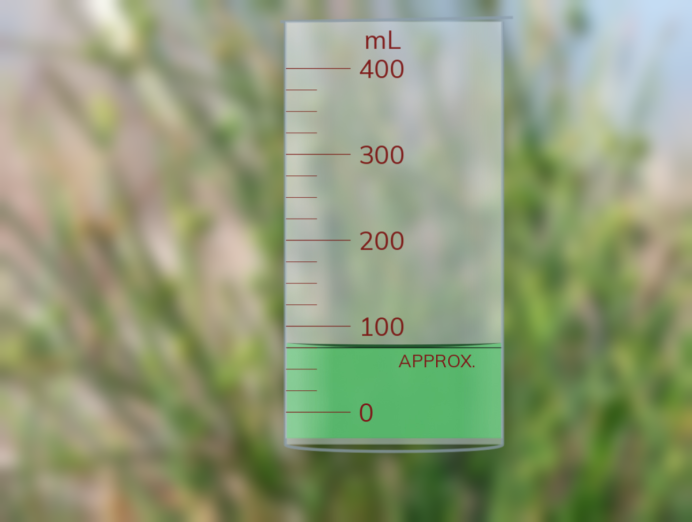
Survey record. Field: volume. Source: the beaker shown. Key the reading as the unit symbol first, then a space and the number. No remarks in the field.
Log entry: mL 75
